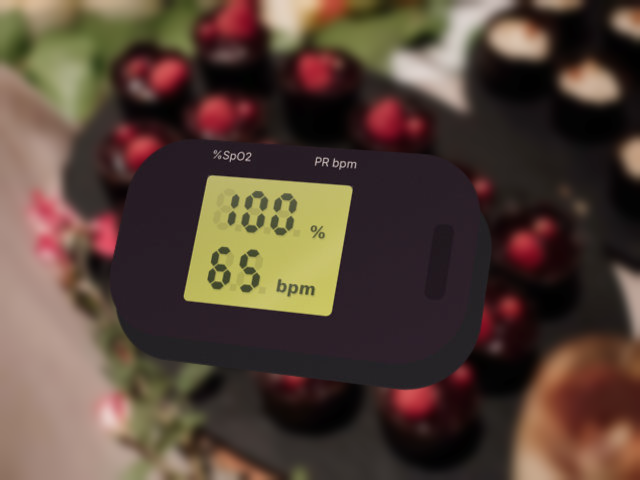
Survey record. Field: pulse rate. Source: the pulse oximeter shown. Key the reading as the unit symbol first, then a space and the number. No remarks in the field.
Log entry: bpm 65
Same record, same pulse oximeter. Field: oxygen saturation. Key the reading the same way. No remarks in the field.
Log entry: % 100
